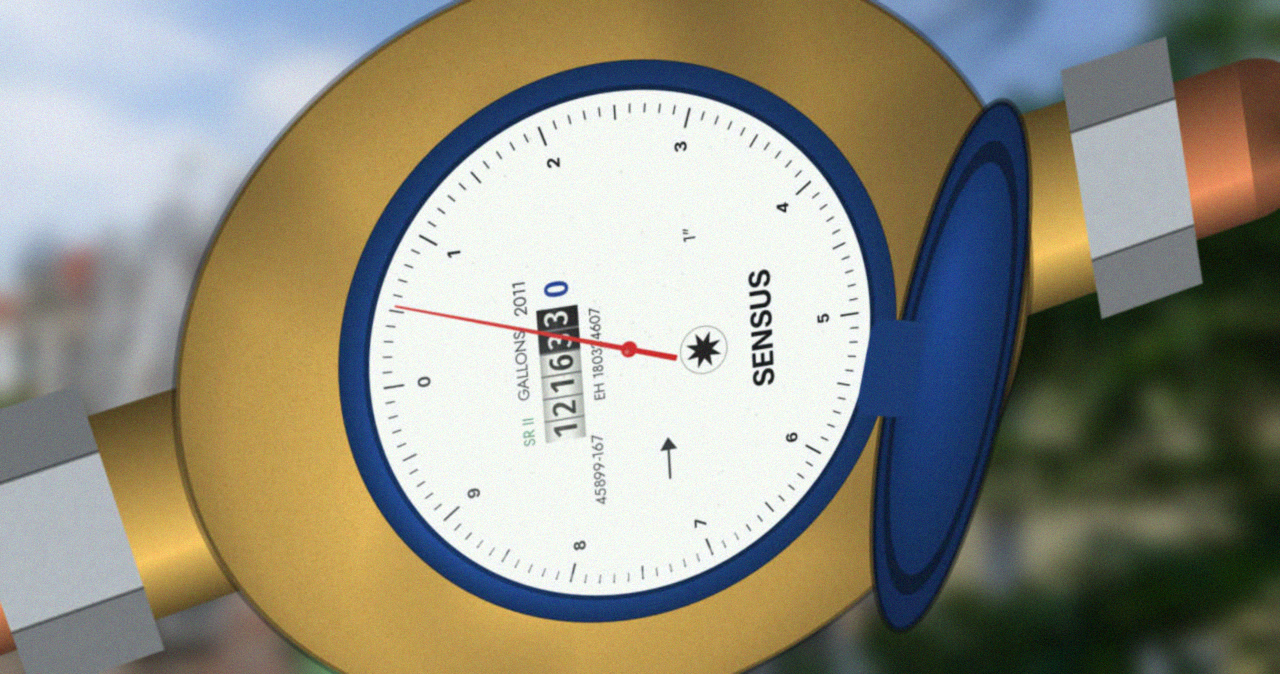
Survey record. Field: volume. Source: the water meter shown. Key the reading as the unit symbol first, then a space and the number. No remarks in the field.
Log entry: gal 1216330.5
